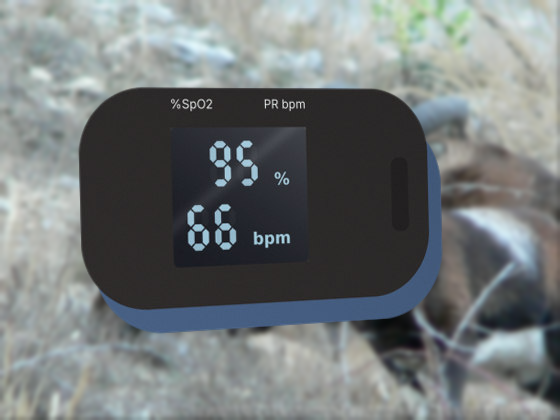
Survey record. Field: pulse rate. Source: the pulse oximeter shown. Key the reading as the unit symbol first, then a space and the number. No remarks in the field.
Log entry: bpm 66
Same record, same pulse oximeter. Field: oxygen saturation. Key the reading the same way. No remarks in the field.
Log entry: % 95
